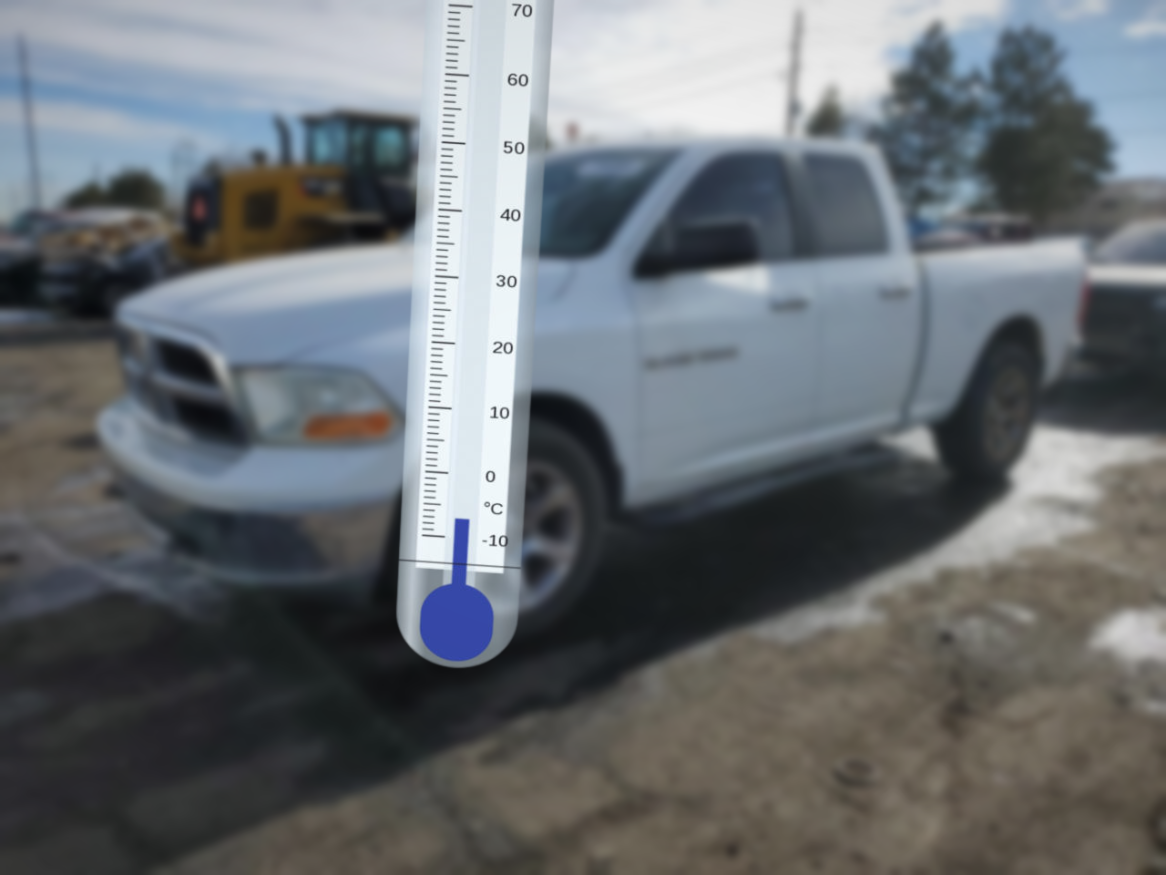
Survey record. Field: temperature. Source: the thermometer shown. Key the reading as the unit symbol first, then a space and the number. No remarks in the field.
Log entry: °C -7
